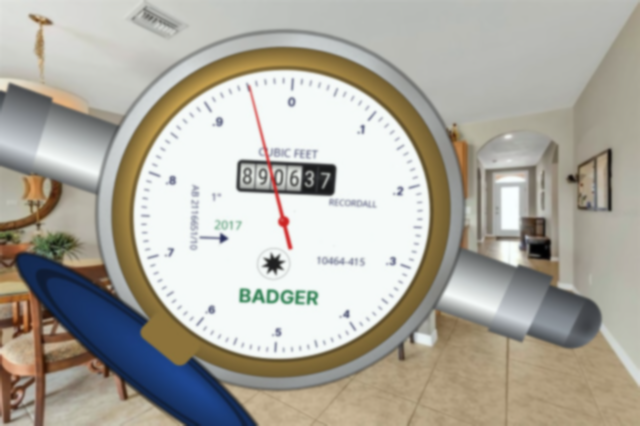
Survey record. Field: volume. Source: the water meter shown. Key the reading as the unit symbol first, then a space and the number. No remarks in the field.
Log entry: ft³ 890636.95
